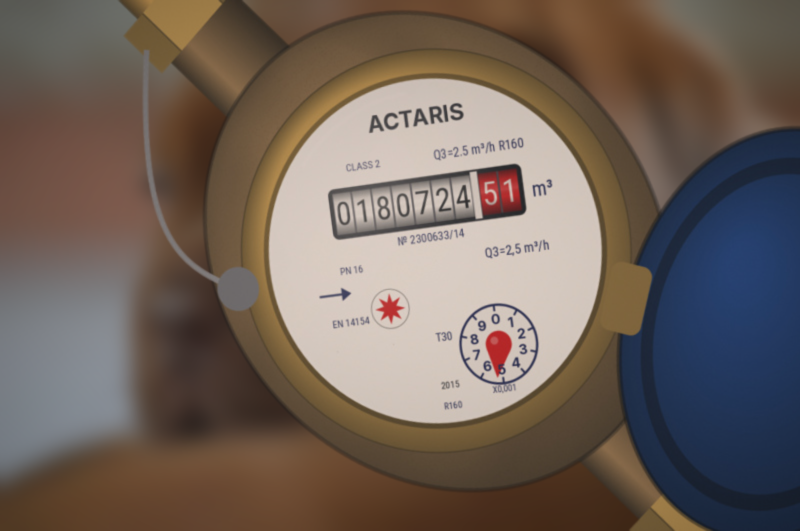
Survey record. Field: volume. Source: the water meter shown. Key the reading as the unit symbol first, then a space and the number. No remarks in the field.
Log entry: m³ 180724.515
